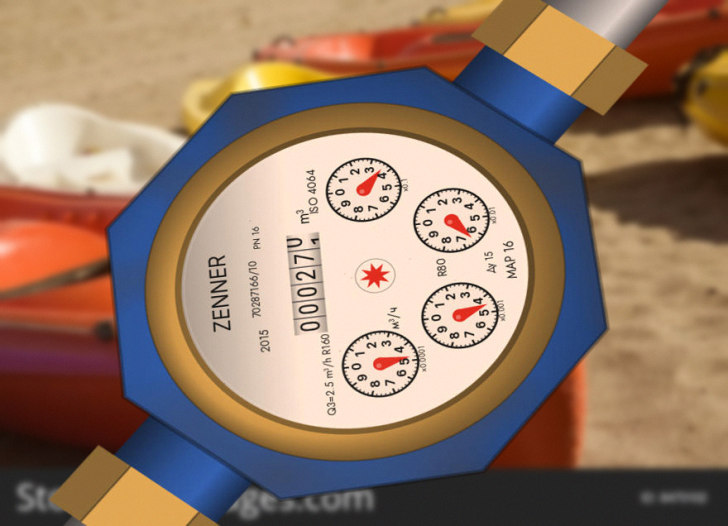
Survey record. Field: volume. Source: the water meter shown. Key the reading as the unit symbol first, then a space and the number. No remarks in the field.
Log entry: m³ 270.3644
